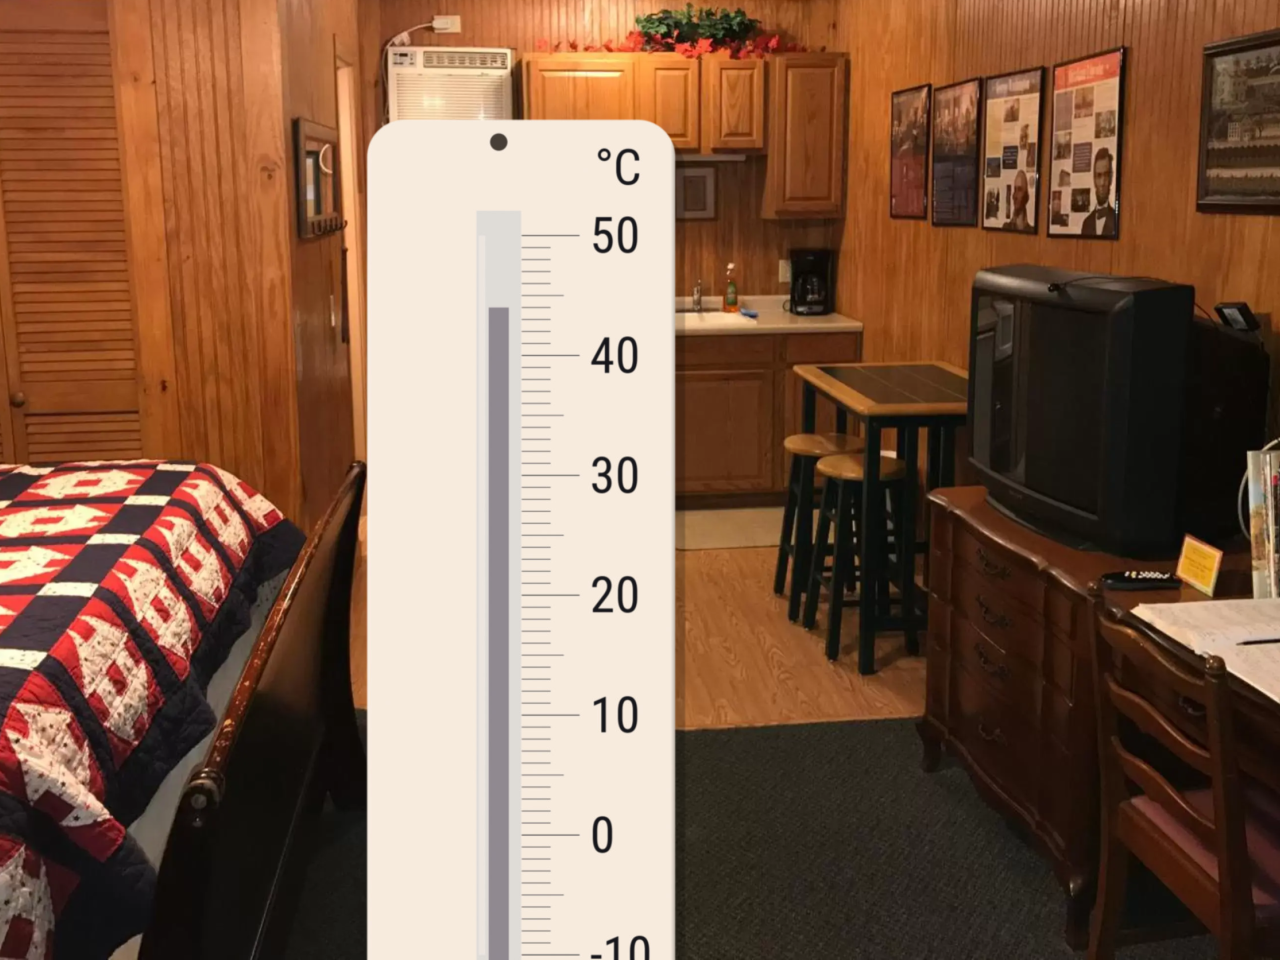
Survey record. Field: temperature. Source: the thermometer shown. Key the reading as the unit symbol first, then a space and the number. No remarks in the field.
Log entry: °C 44
